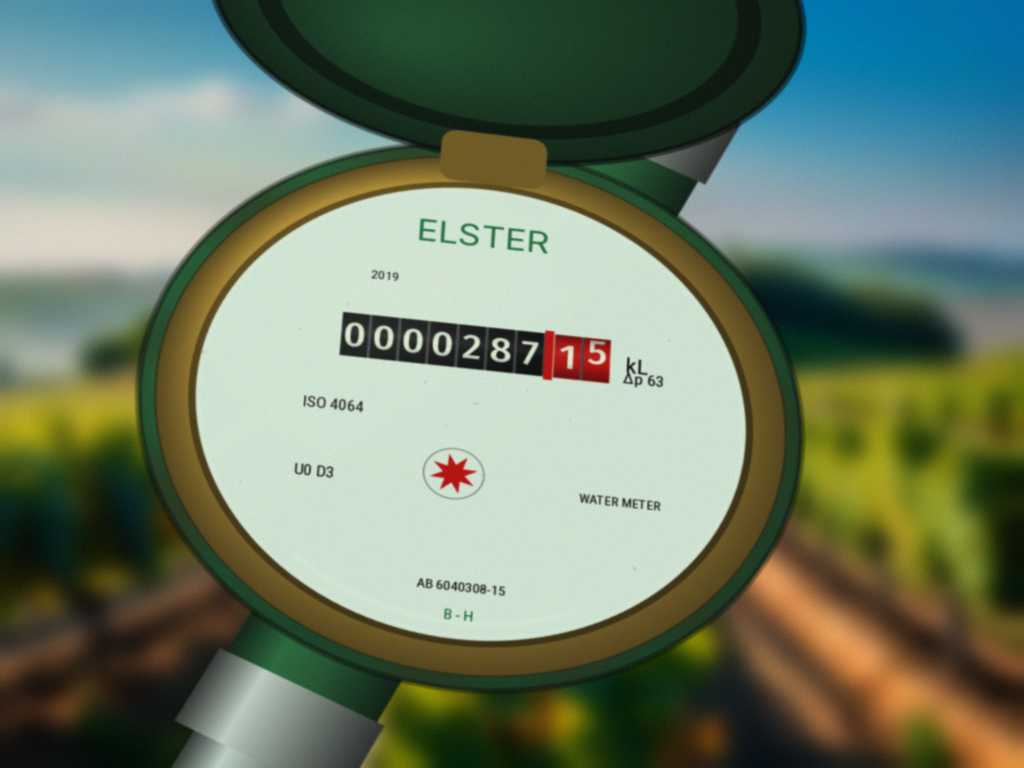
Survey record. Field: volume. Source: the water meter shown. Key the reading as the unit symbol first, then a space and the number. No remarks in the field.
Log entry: kL 287.15
